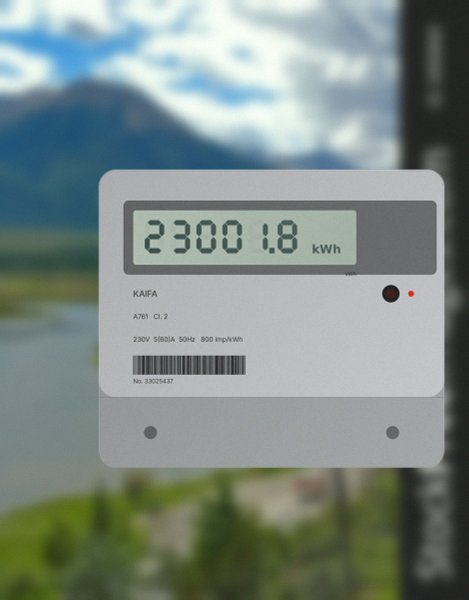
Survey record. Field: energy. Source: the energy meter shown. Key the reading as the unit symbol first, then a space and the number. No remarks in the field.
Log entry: kWh 23001.8
